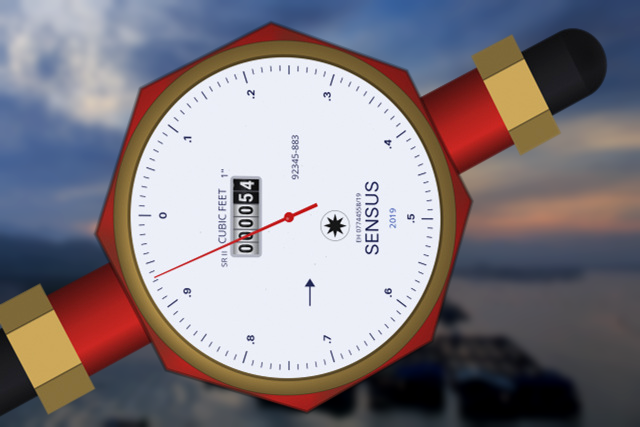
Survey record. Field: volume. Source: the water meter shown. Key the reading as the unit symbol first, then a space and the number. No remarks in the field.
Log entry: ft³ 53.93
